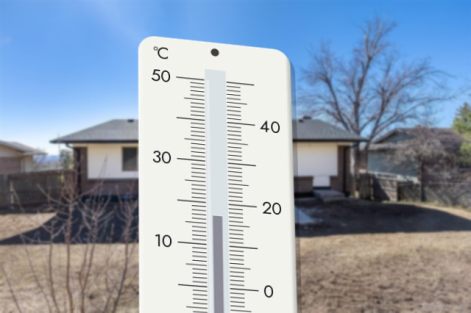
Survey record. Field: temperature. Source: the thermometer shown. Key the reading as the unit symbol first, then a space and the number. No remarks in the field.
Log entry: °C 17
